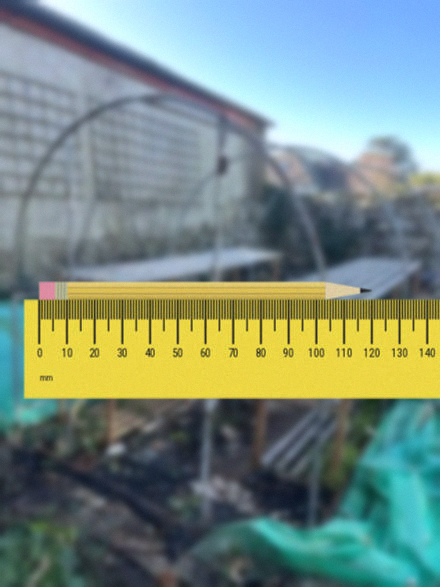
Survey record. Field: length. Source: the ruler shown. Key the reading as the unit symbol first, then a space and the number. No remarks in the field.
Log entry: mm 120
